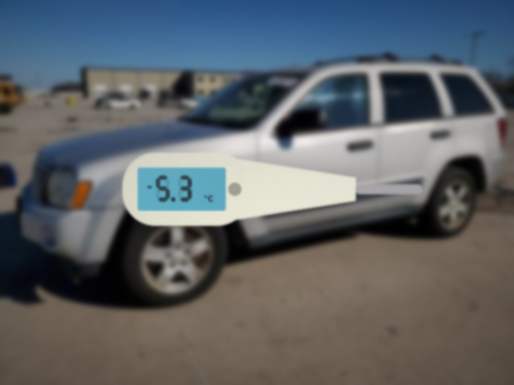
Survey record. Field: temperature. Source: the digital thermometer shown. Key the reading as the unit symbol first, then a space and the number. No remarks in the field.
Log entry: °C -5.3
